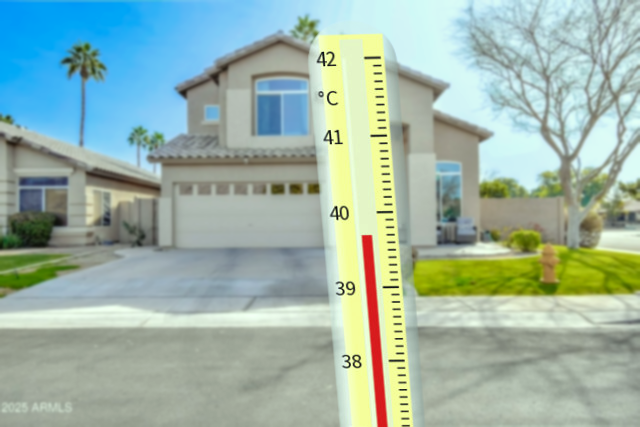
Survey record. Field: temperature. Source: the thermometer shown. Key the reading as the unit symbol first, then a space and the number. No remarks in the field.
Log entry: °C 39.7
